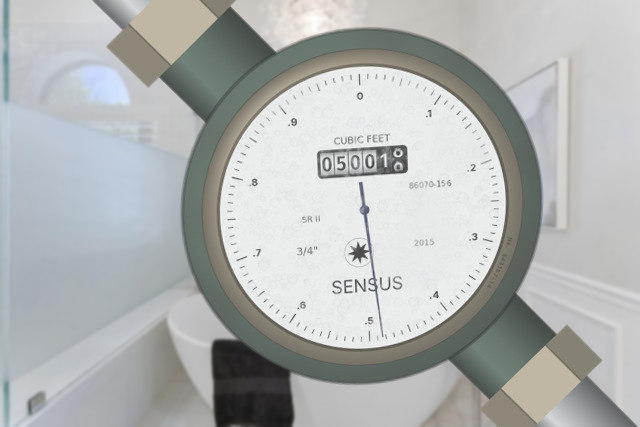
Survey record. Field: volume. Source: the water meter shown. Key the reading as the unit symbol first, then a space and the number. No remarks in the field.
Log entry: ft³ 50018.48
